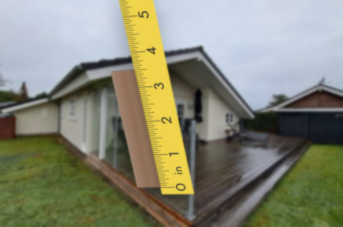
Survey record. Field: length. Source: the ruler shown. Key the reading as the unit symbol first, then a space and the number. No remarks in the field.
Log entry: in 3.5
